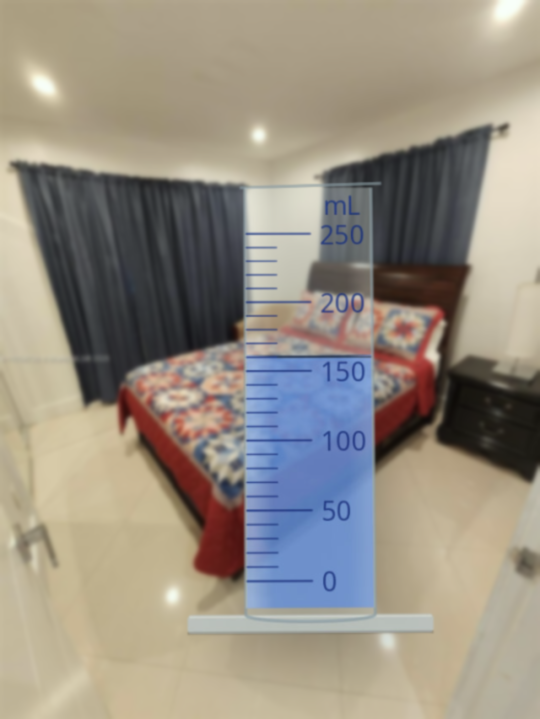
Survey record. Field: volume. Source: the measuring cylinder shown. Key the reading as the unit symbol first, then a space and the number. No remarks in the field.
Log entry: mL 160
